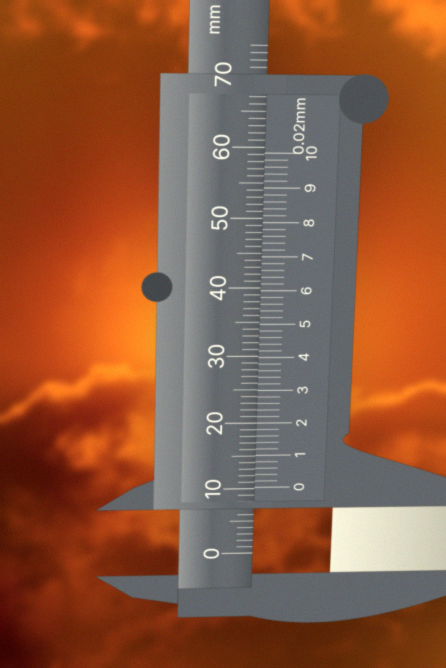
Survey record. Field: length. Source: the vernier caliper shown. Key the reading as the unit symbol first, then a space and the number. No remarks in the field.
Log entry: mm 10.2
